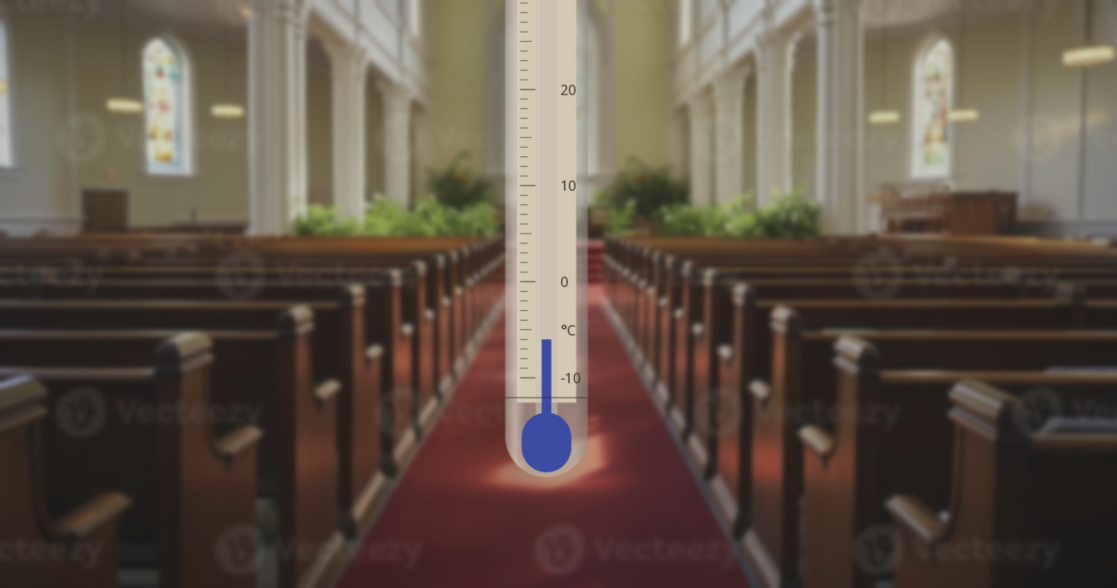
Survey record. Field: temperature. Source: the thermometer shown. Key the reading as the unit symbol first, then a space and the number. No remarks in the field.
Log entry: °C -6
